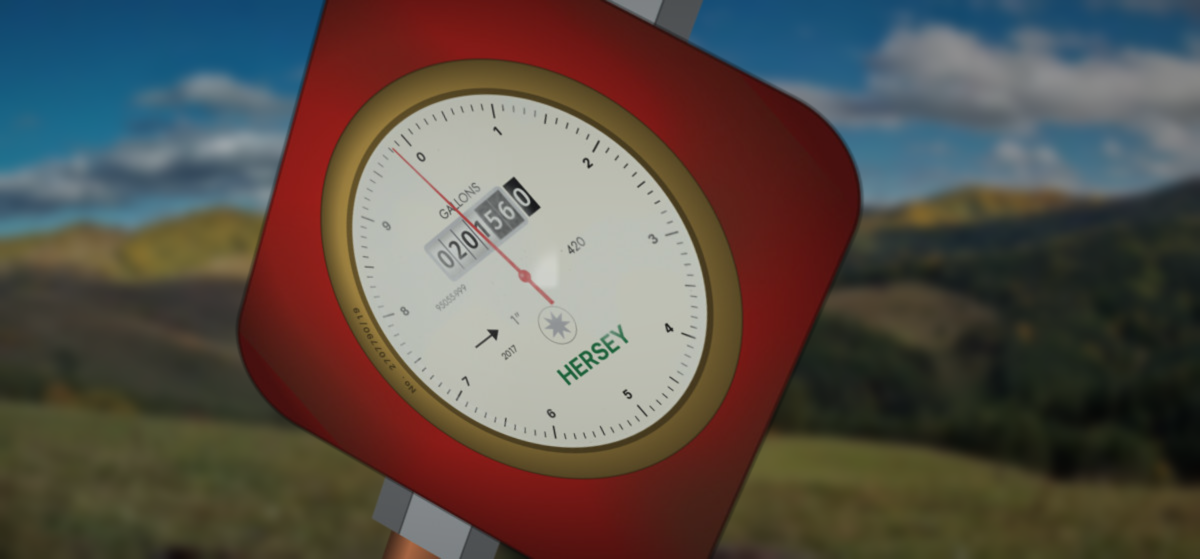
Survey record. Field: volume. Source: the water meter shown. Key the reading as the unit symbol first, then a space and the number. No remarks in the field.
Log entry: gal 201559.8
